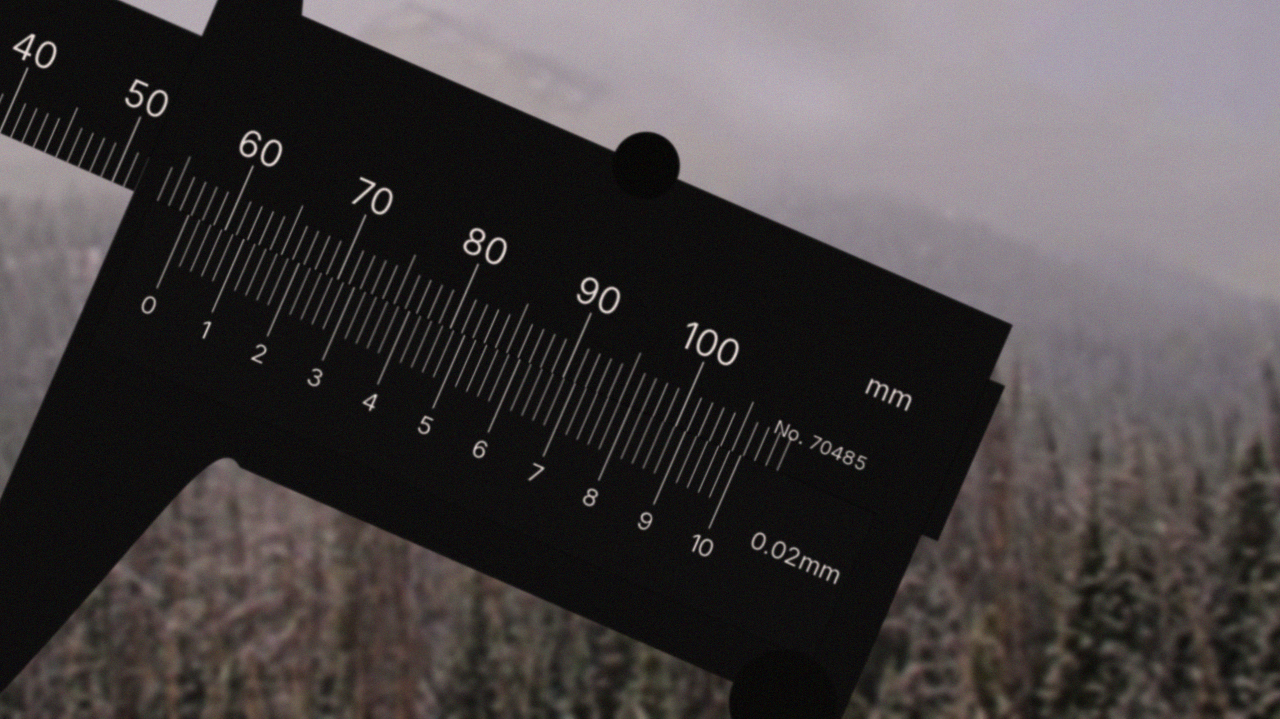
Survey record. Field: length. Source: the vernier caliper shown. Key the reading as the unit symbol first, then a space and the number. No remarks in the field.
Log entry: mm 56.8
